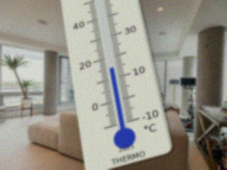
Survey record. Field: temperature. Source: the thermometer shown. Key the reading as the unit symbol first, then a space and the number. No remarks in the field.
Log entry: °C 15
